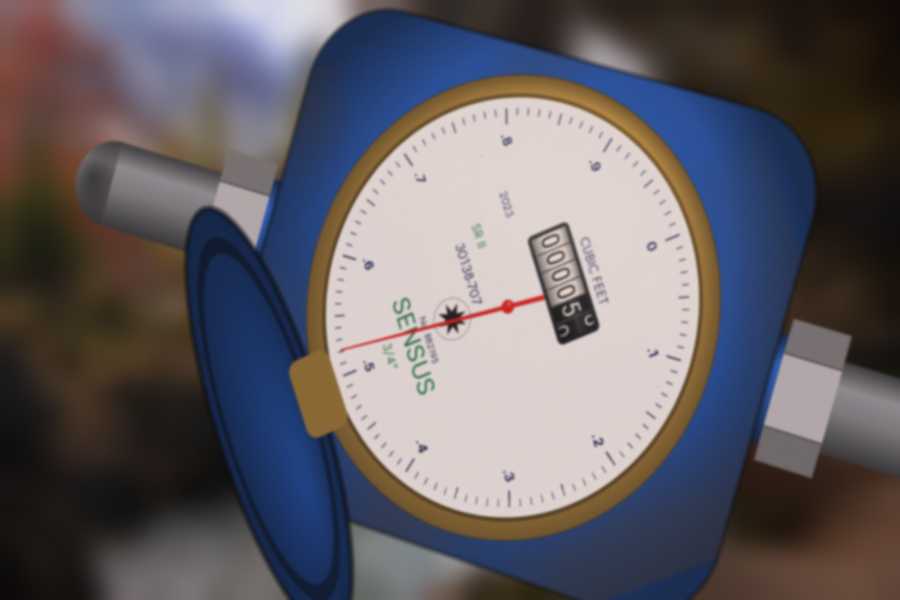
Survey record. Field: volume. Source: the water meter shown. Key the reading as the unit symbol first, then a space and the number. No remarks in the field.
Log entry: ft³ 58.52
